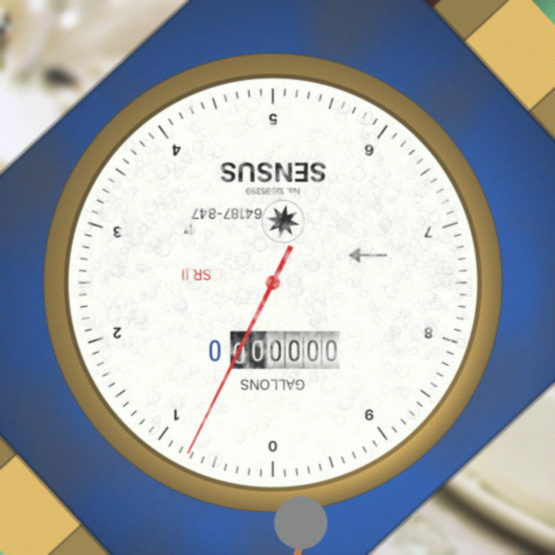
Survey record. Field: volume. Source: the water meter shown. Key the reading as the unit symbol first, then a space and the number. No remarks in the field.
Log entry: gal 0.7
